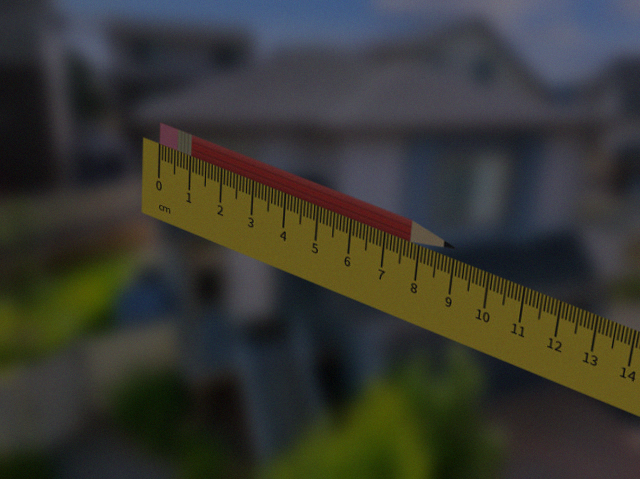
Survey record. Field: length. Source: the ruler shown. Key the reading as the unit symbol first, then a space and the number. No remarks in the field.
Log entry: cm 9
